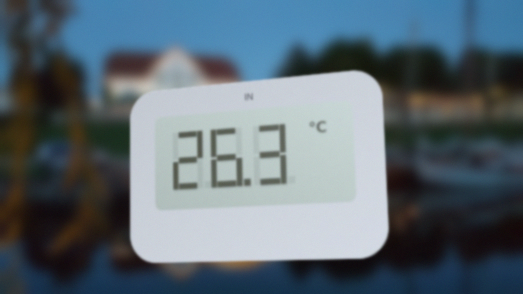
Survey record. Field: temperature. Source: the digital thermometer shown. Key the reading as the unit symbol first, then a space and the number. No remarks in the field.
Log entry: °C 26.3
